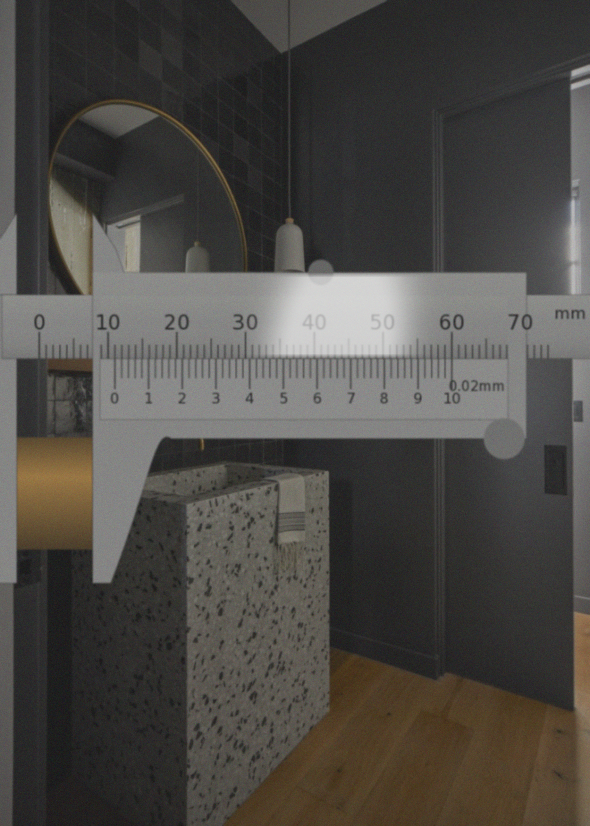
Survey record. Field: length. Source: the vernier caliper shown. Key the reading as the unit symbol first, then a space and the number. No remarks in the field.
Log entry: mm 11.0
